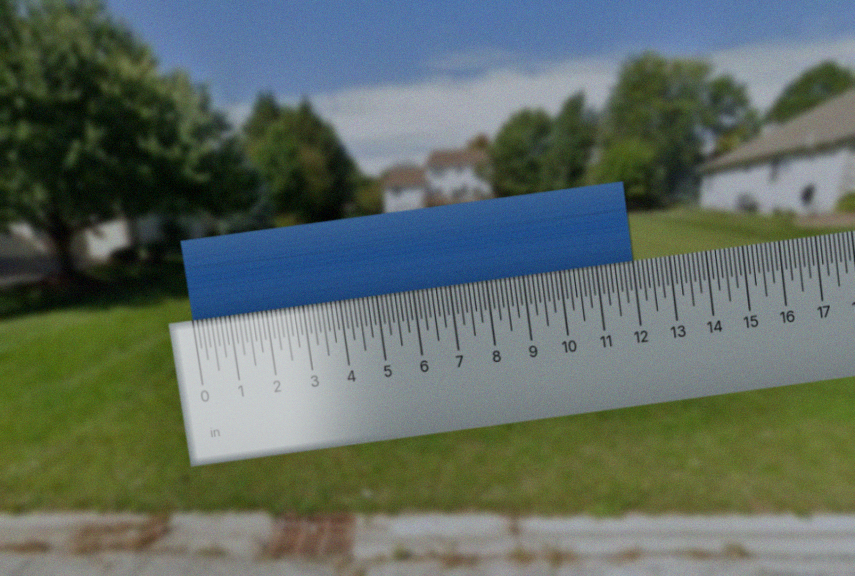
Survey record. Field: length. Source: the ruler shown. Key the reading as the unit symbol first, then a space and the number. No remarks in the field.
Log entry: in 12
